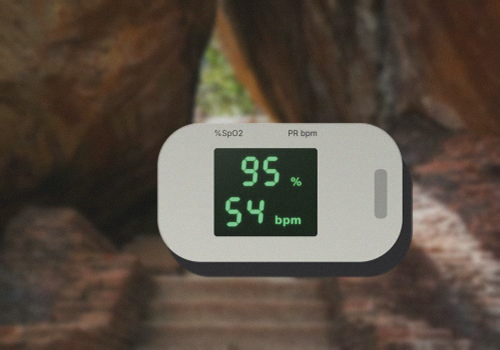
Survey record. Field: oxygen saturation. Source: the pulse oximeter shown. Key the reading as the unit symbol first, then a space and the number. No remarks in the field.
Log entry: % 95
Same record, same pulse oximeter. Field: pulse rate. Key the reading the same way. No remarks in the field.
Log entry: bpm 54
